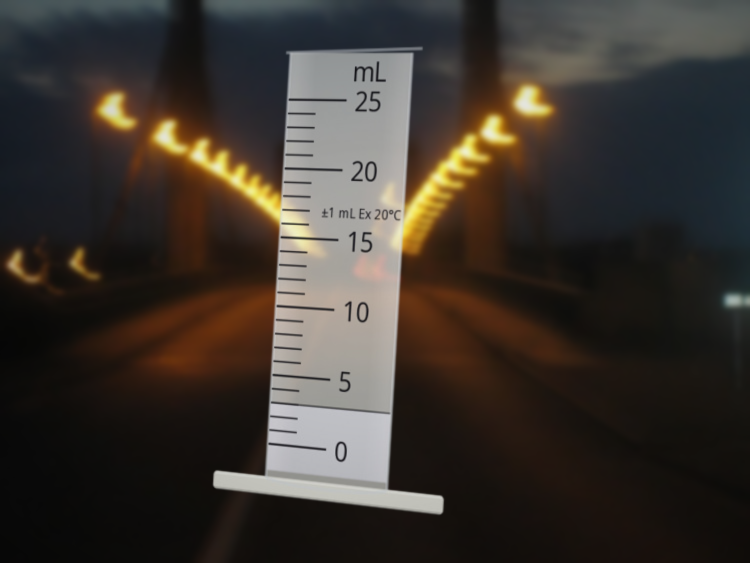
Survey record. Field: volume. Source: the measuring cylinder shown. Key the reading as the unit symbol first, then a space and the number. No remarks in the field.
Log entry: mL 3
